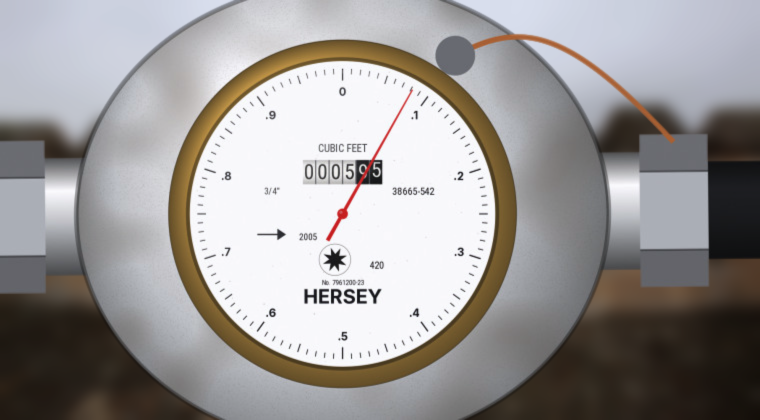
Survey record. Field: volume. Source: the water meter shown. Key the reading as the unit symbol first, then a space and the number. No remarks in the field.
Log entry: ft³ 595.08
